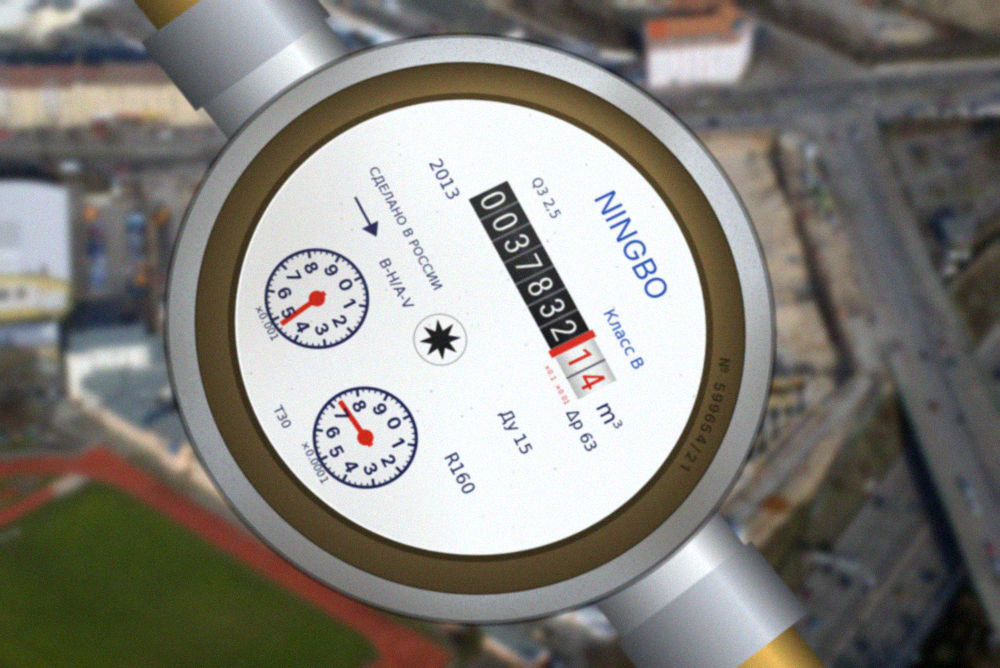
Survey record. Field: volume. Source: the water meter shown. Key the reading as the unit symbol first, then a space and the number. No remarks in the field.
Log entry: m³ 37832.1447
